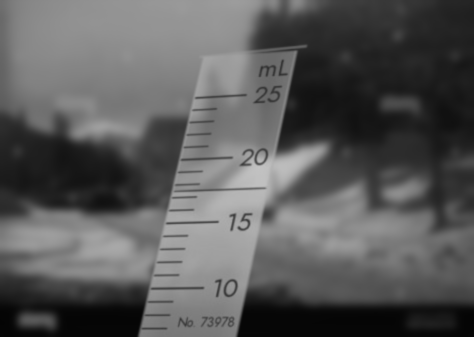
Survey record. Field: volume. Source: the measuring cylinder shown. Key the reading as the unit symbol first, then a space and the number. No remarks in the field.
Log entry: mL 17.5
